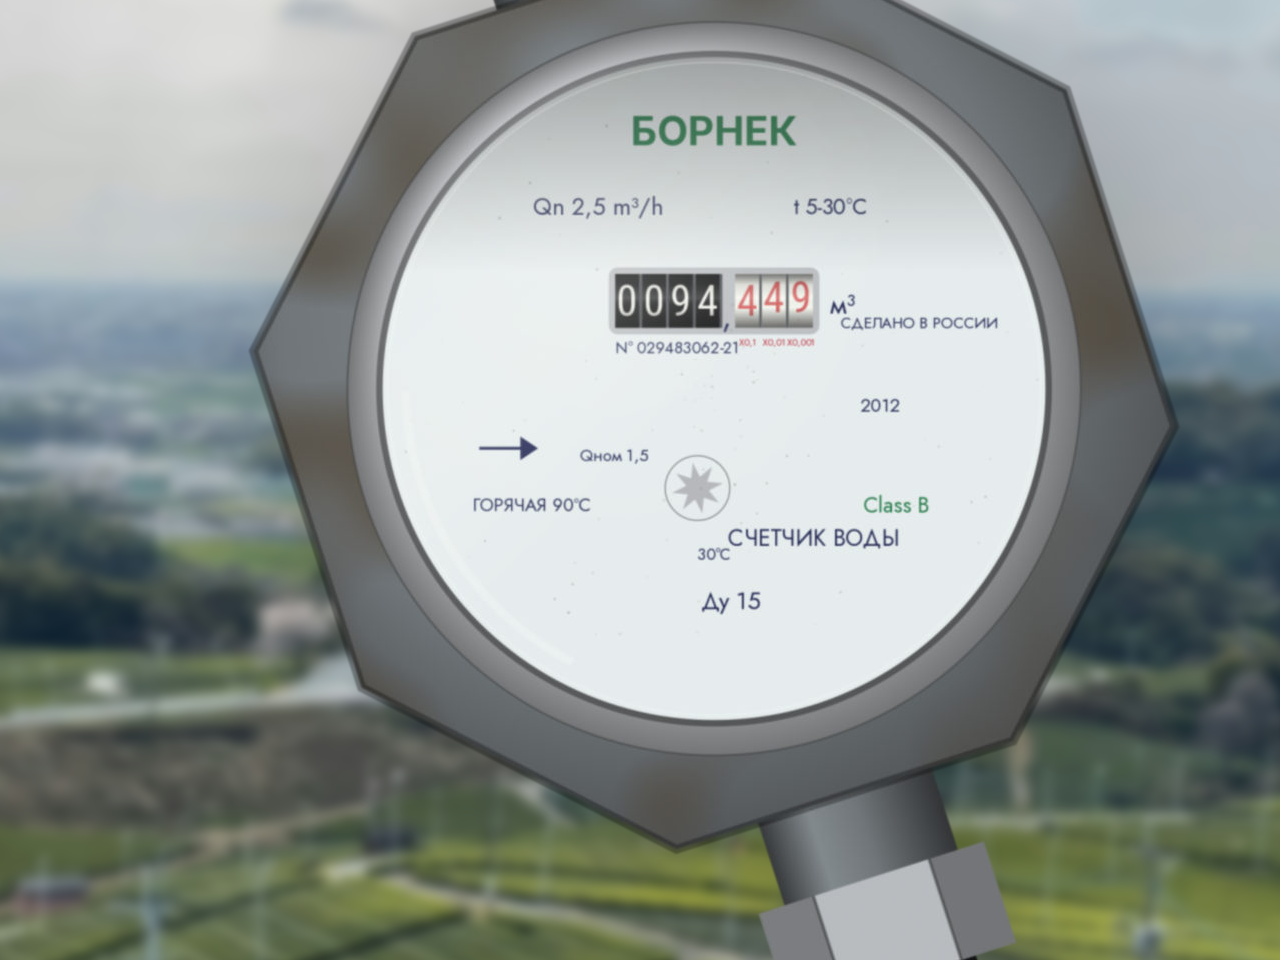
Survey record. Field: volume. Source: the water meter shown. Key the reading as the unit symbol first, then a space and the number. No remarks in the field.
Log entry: m³ 94.449
